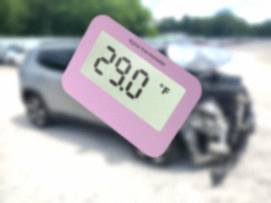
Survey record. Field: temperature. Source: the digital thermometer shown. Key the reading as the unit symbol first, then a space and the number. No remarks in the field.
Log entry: °F 29.0
